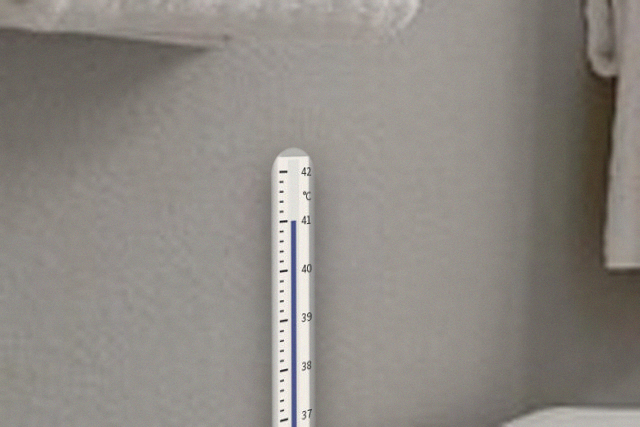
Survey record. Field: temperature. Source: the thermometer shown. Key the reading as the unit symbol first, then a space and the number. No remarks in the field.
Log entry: °C 41
